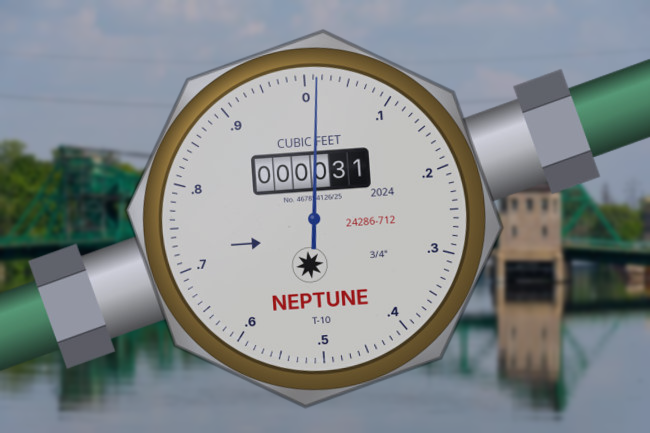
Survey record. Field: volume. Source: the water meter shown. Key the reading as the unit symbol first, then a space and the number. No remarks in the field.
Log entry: ft³ 31.01
